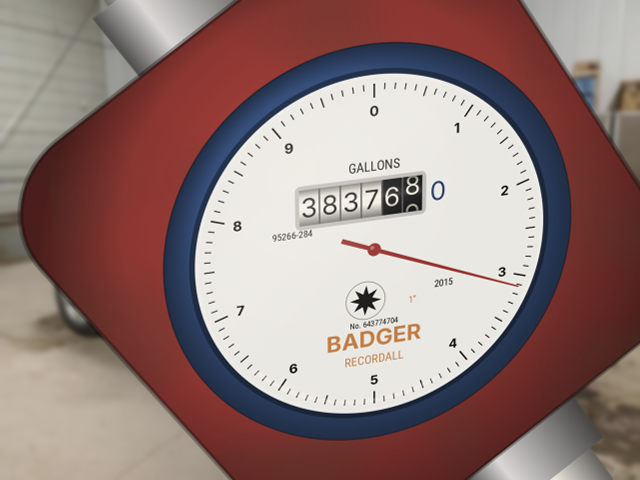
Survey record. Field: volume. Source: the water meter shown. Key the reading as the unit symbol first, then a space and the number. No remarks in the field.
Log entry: gal 3837683.1
